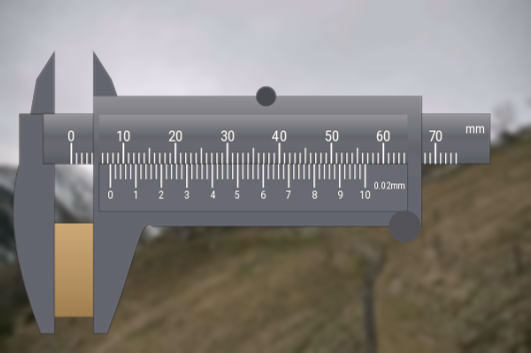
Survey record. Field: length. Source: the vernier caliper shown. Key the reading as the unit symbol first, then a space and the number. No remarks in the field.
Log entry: mm 7.5
